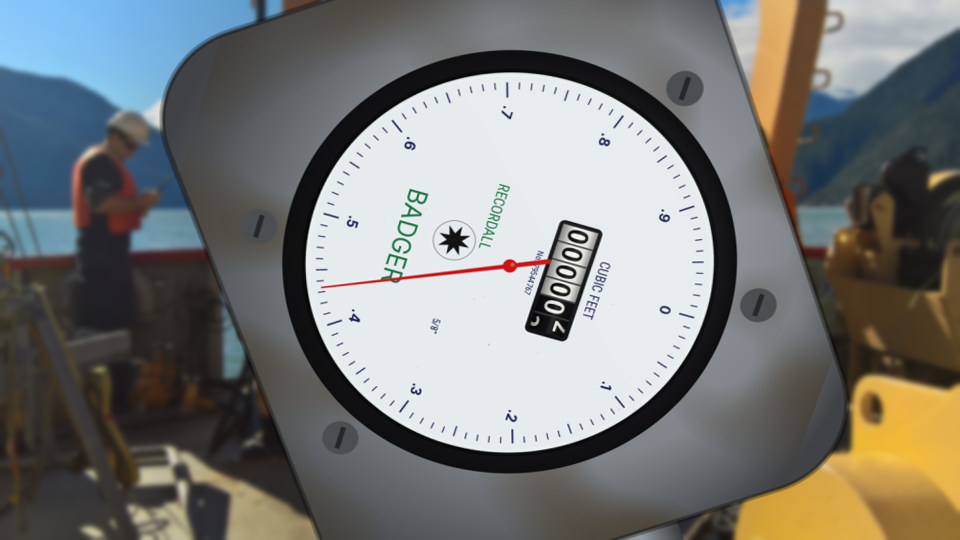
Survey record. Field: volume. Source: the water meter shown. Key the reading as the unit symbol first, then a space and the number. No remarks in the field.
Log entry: ft³ 2.43
